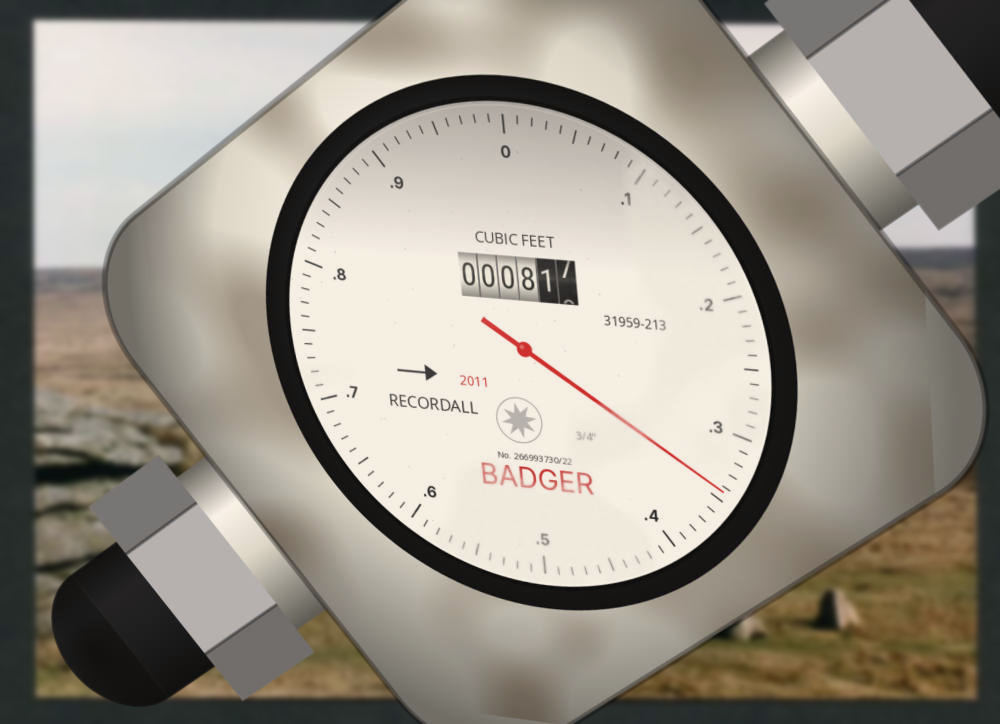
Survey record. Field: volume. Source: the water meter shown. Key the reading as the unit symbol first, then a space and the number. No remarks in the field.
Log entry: ft³ 817.34
